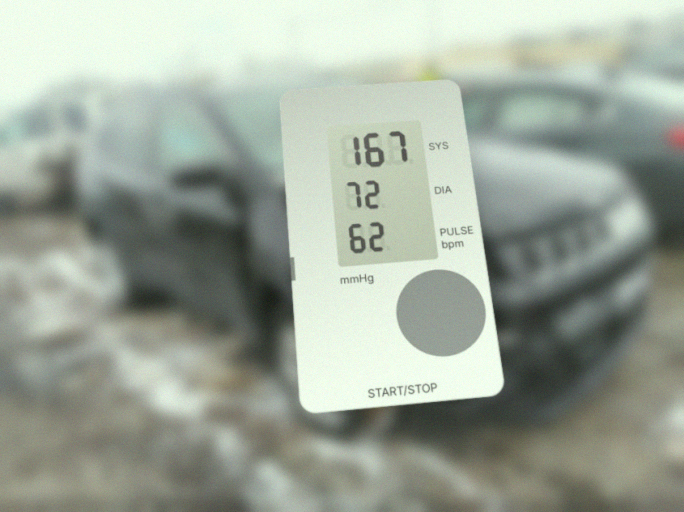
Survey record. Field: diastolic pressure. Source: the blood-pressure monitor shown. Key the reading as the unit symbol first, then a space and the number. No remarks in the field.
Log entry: mmHg 72
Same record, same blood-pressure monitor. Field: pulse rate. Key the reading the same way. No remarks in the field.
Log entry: bpm 62
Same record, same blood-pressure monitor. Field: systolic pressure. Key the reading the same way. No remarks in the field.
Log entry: mmHg 167
